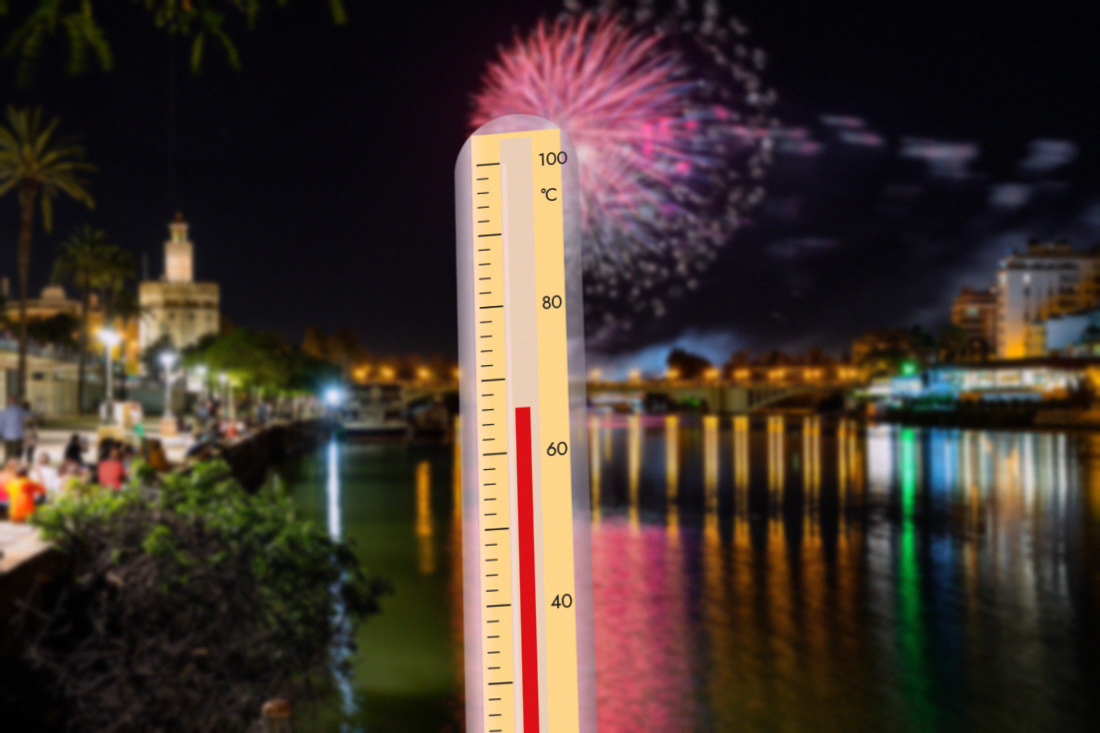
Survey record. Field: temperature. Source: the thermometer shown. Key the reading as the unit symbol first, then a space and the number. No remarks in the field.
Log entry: °C 66
